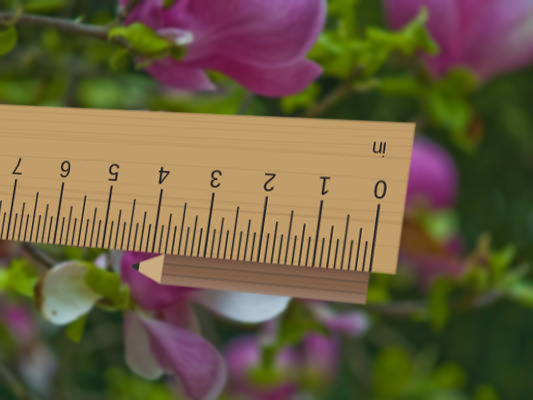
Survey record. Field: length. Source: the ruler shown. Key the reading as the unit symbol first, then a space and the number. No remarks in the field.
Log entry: in 4.375
